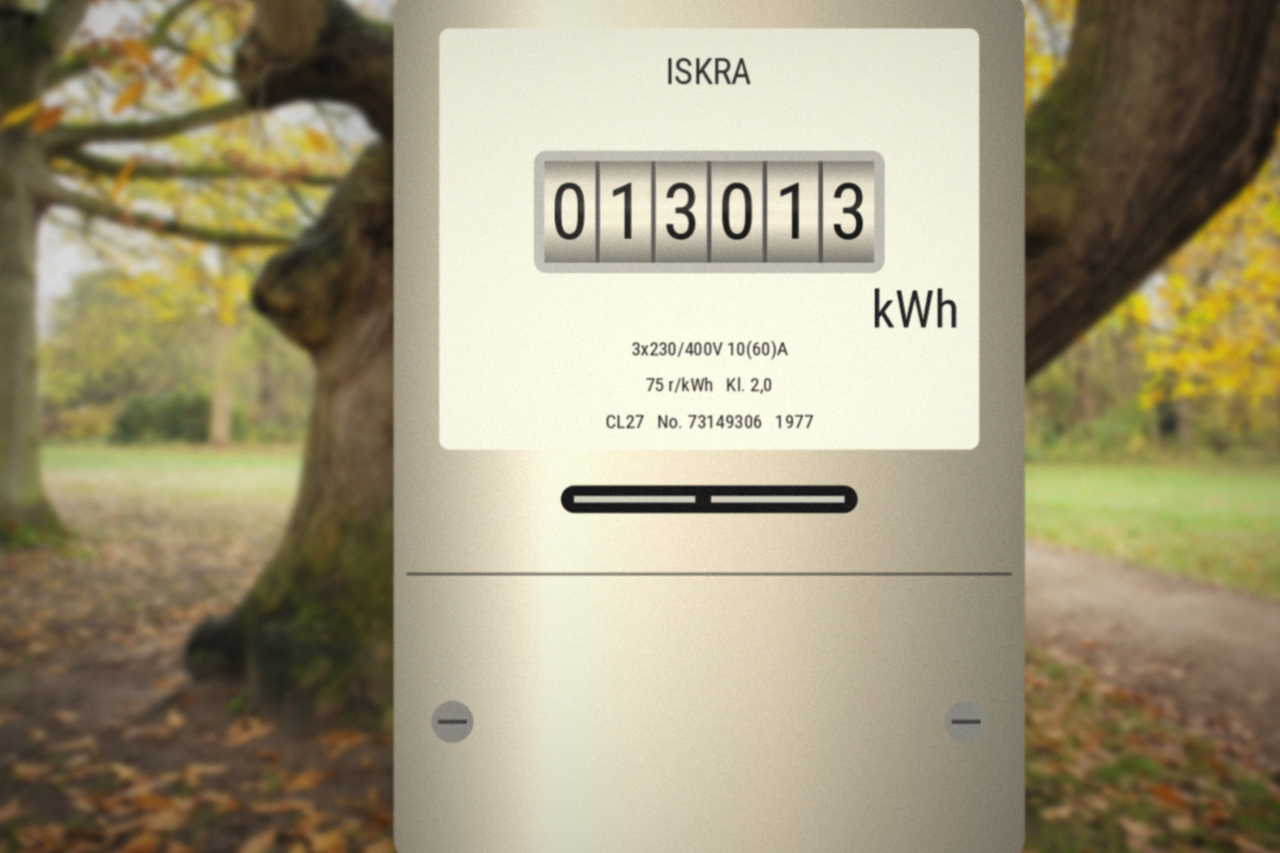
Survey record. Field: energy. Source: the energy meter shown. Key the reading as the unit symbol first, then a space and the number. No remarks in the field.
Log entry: kWh 13013
